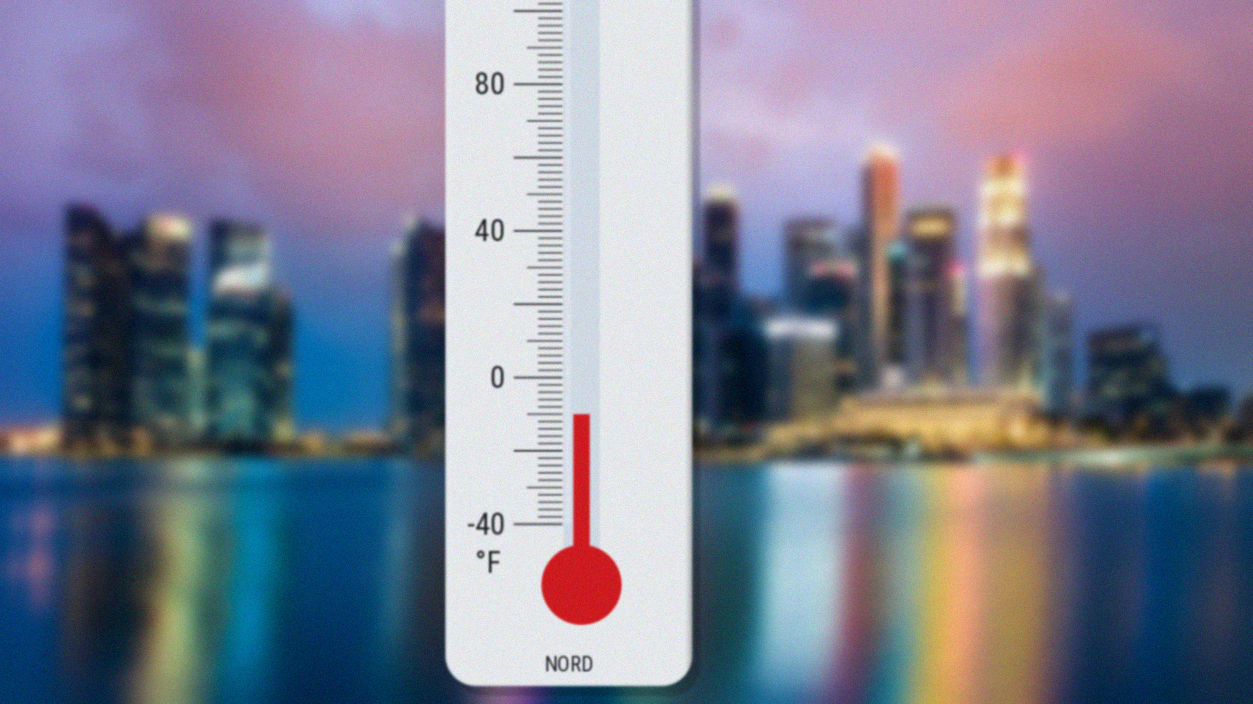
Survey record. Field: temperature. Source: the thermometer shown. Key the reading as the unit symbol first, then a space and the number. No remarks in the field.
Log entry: °F -10
